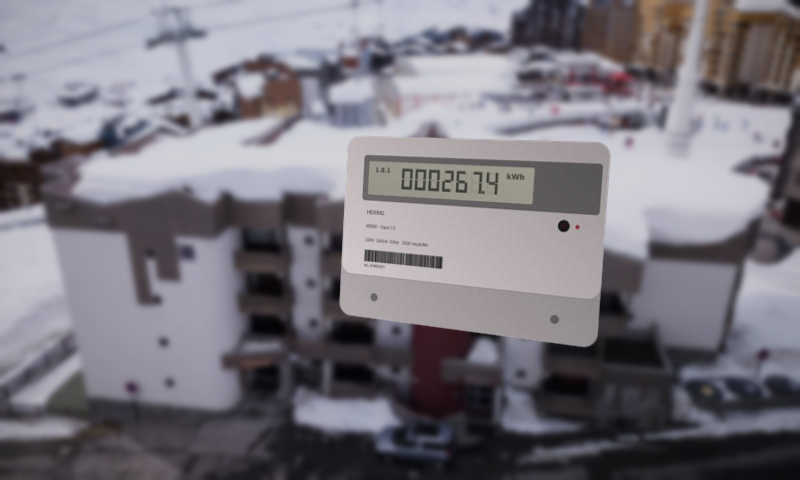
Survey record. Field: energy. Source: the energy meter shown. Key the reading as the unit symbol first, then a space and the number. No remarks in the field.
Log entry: kWh 267.4
